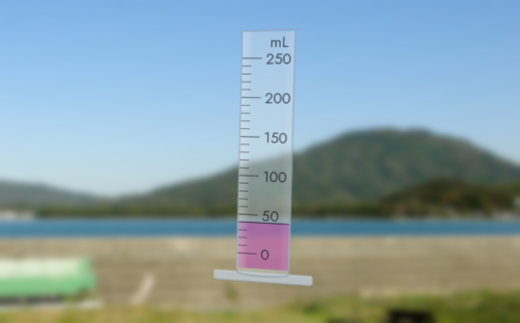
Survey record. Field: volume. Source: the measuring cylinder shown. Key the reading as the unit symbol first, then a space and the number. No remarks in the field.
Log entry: mL 40
